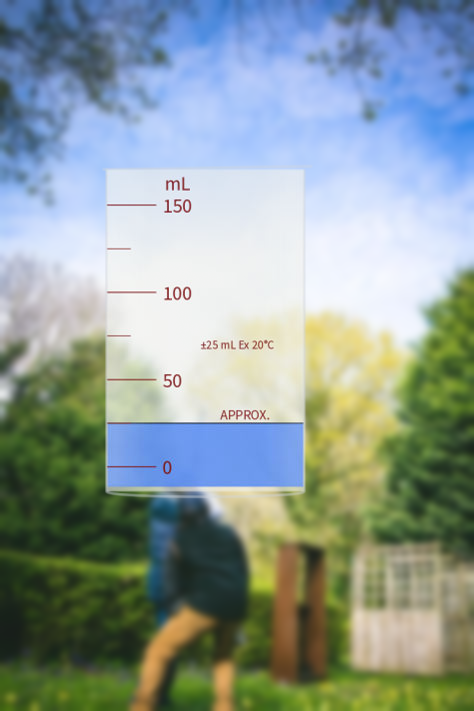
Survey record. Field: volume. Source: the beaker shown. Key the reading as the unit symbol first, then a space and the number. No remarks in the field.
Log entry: mL 25
